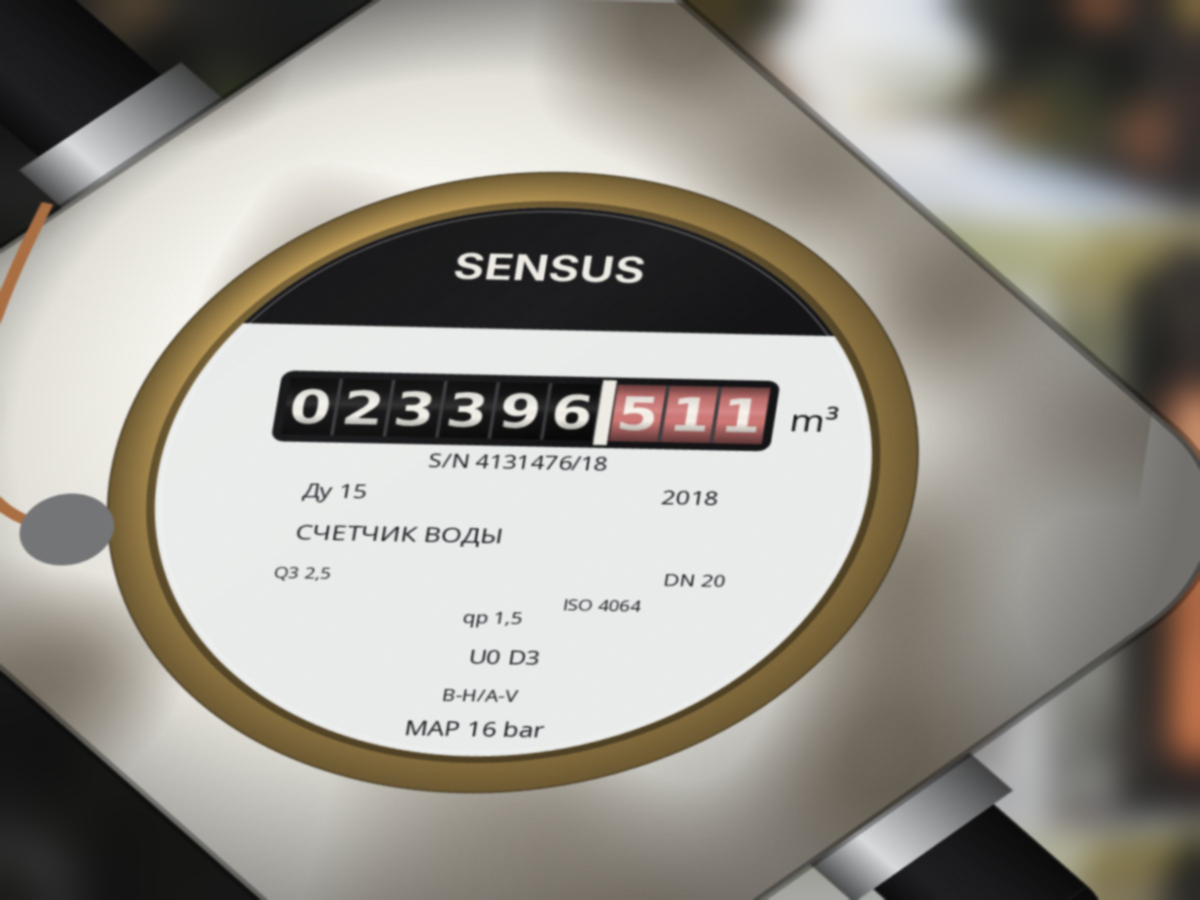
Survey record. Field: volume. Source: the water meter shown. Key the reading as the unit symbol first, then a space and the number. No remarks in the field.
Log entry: m³ 23396.511
